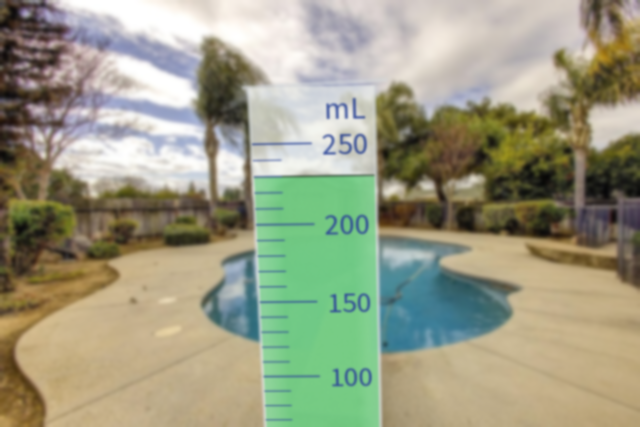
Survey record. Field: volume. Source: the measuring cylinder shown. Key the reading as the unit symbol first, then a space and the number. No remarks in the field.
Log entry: mL 230
